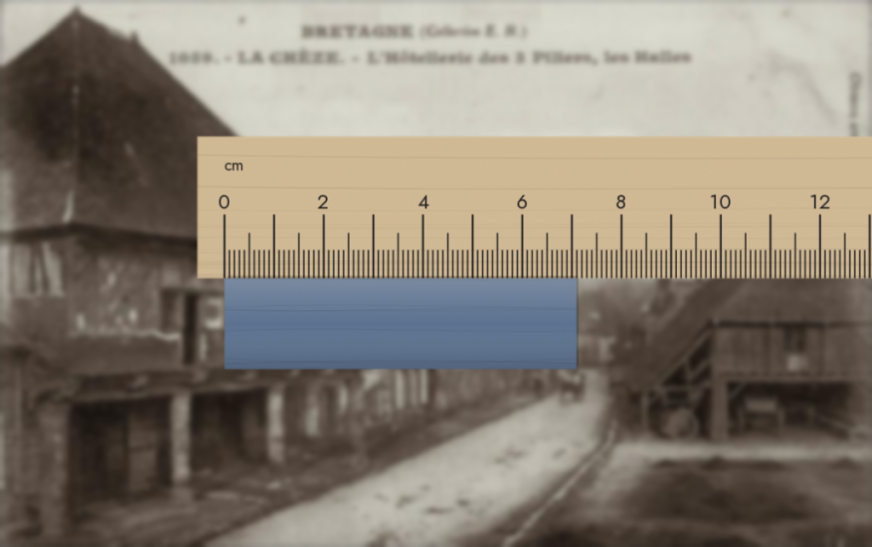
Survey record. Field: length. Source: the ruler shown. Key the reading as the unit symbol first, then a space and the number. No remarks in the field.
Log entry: cm 7.1
